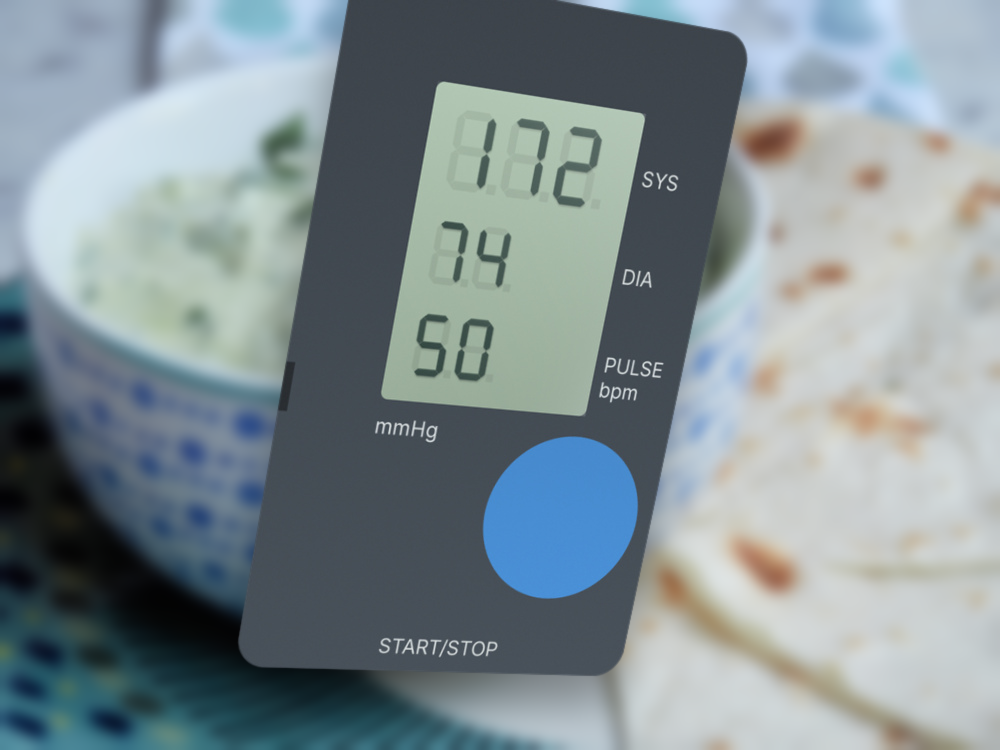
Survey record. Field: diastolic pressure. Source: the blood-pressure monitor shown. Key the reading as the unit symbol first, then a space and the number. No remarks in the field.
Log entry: mmHg 74
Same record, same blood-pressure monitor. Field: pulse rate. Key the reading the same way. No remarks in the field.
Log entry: bpm 50
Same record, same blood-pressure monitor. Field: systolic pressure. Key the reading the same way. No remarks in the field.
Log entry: mmHg 172
